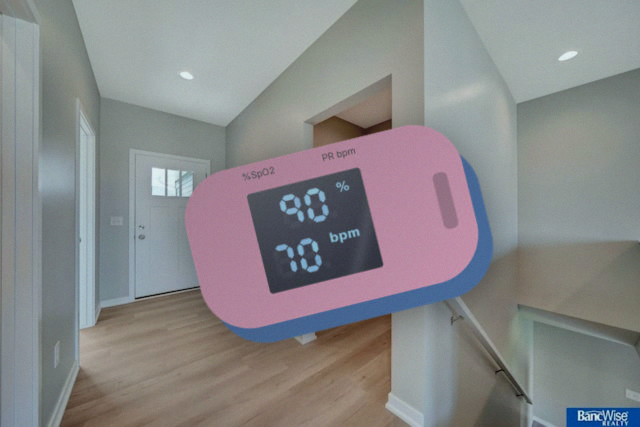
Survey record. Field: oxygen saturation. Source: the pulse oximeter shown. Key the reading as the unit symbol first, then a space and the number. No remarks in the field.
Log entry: % 90
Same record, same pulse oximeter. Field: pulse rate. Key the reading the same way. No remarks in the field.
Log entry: bpm 70
